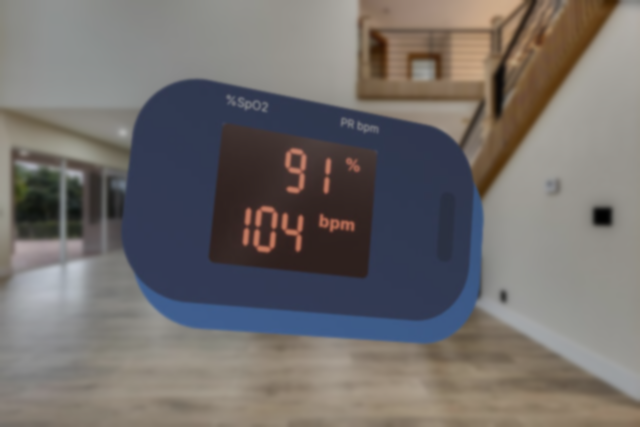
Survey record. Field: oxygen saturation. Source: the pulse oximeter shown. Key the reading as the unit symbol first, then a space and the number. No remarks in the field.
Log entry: % 91
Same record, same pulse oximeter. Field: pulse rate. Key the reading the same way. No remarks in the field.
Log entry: bpm 104
